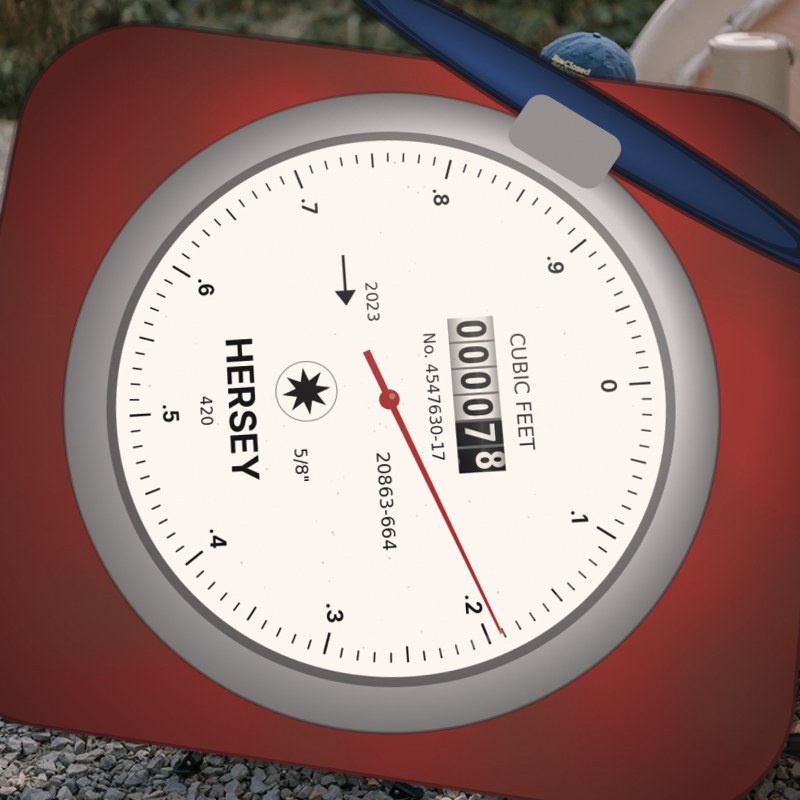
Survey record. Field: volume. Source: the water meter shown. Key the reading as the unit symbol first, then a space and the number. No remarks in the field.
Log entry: ft³ 78.19
